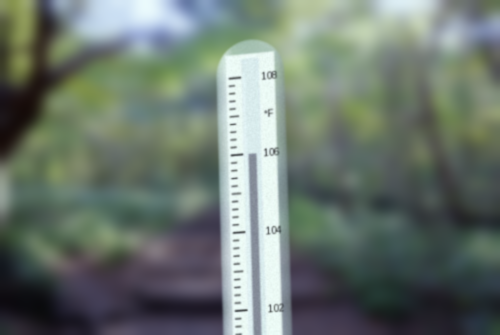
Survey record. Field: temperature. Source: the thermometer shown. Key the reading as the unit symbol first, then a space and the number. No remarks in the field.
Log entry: °F 106
